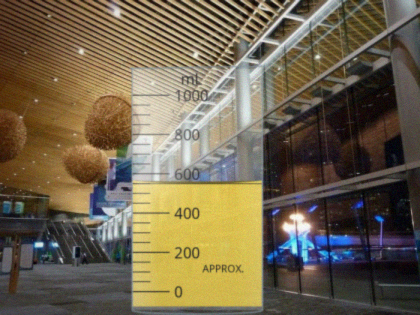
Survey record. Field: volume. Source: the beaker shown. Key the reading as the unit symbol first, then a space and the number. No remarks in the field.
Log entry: mL 550
